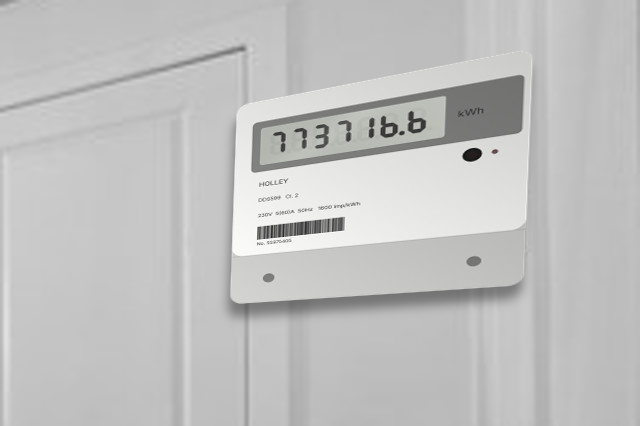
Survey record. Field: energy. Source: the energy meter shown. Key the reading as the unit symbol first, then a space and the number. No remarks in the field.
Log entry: kWh 773716.6
